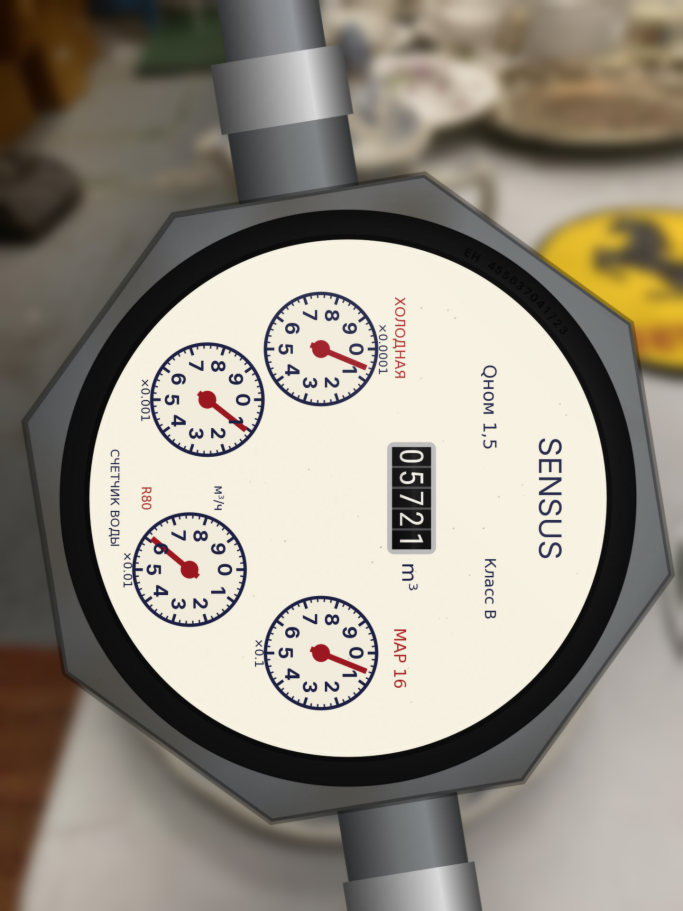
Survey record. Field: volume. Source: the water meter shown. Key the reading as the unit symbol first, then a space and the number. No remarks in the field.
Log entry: m³ 5721.0610
